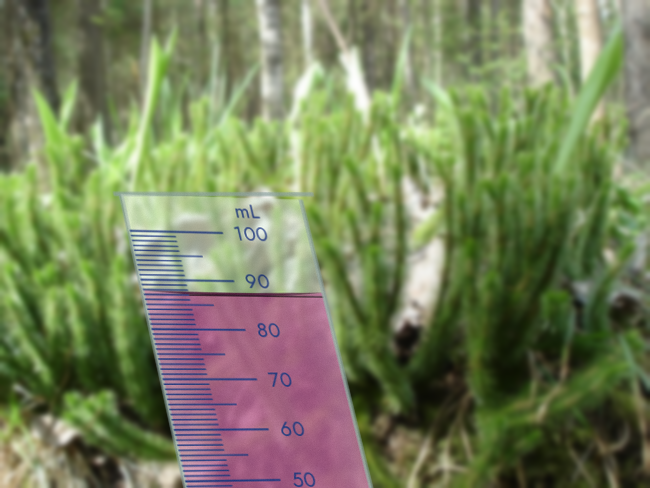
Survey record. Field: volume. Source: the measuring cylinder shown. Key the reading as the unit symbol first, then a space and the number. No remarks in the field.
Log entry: mL 87
